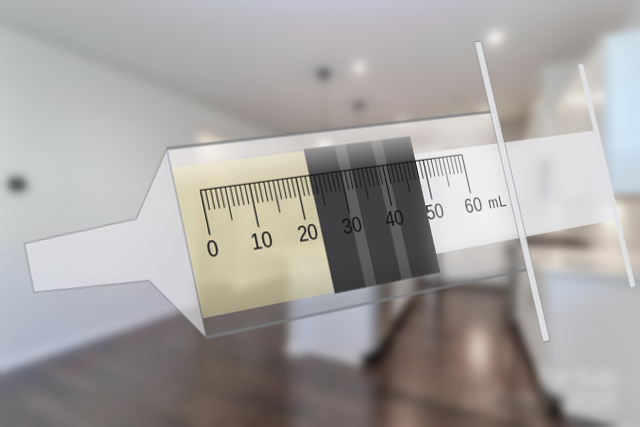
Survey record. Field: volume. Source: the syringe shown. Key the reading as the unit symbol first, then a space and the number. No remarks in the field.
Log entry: mL 23
